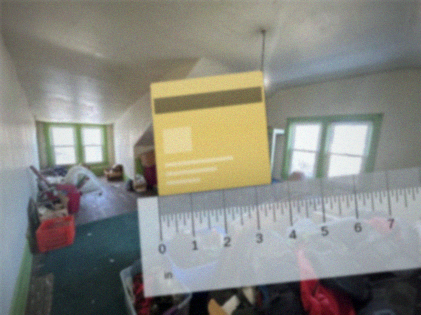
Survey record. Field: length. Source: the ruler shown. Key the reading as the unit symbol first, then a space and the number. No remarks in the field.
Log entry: in 3.5
